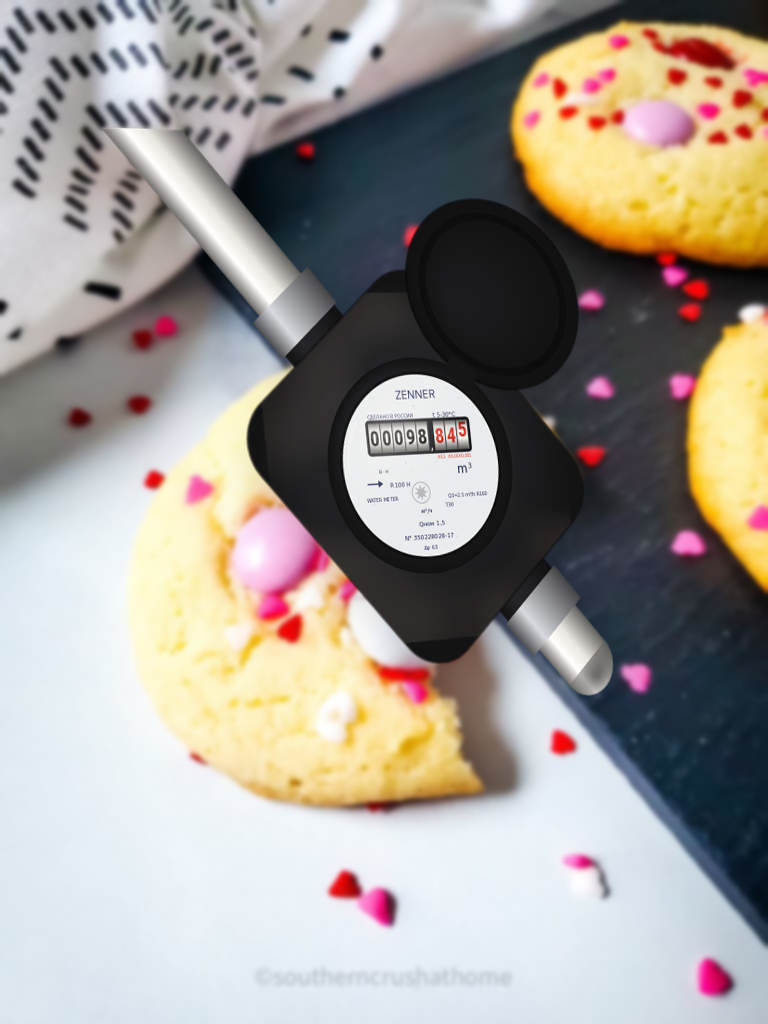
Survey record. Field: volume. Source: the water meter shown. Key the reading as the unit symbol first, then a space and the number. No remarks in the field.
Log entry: m³ 98.845
